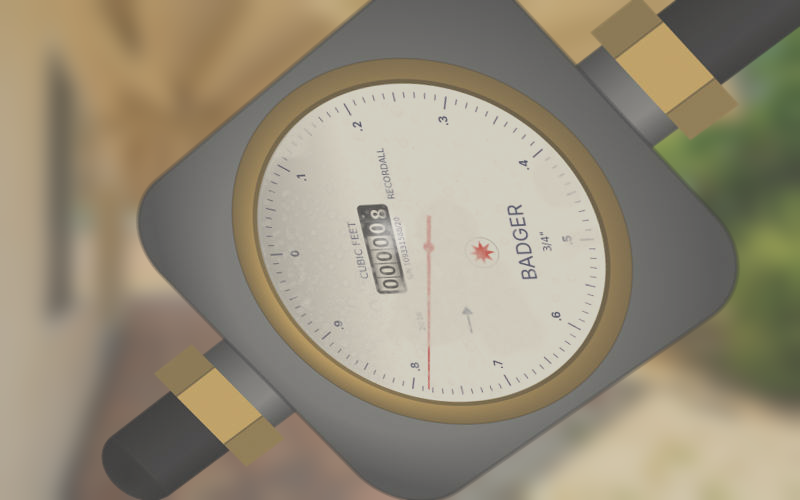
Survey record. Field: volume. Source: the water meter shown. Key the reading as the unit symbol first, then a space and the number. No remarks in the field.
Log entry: ft³ 7.78
